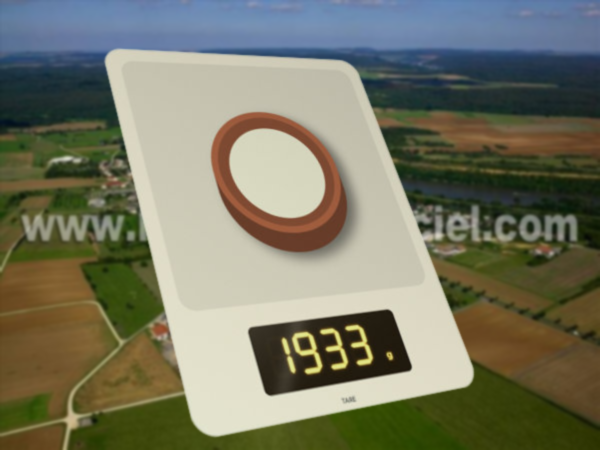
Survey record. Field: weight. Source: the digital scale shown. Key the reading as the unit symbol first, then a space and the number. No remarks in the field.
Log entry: g 1933
